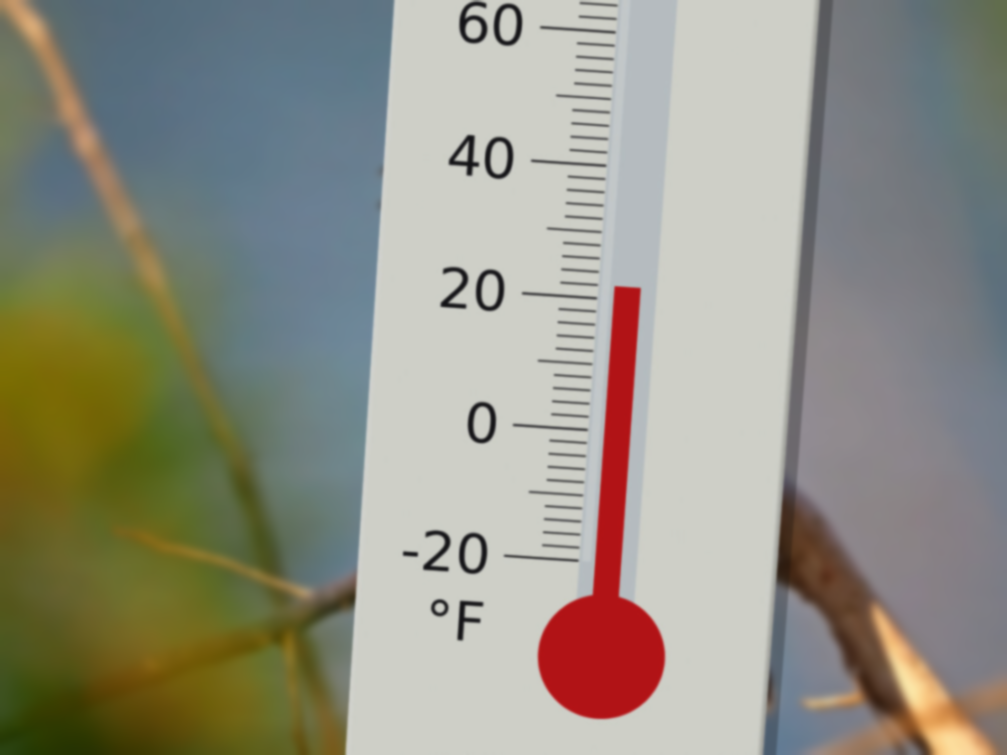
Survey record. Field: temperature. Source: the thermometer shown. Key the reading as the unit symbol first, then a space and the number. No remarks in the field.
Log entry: °F 22
